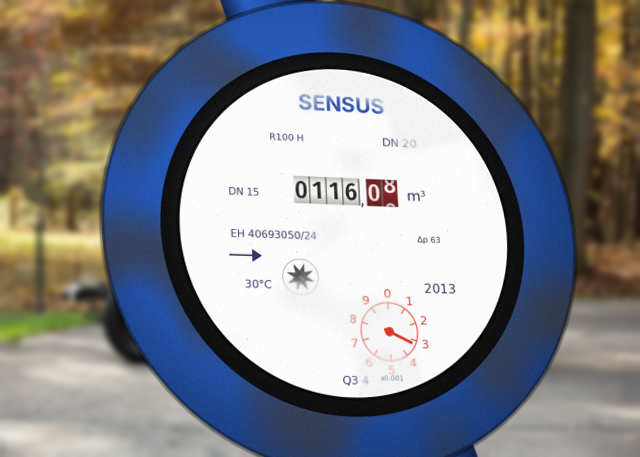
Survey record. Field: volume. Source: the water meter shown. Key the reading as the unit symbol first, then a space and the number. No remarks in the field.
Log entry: m³ 116.083
